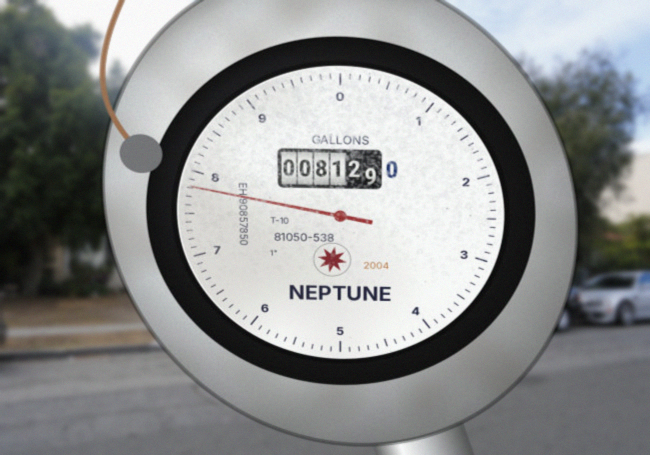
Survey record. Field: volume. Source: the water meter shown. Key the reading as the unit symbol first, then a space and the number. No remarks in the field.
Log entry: gal 81287.8
